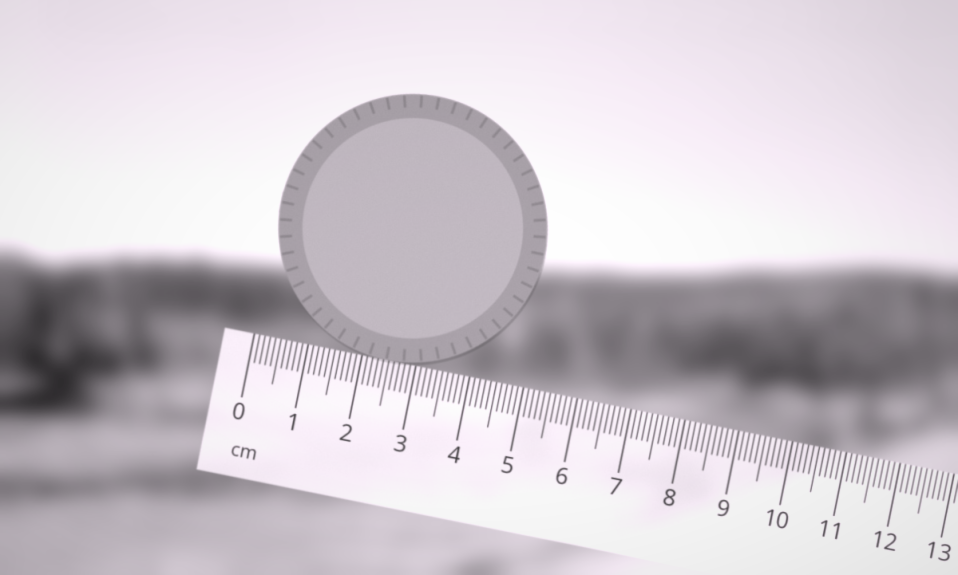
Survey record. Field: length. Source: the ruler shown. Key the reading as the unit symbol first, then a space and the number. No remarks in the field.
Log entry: cm 4.9
